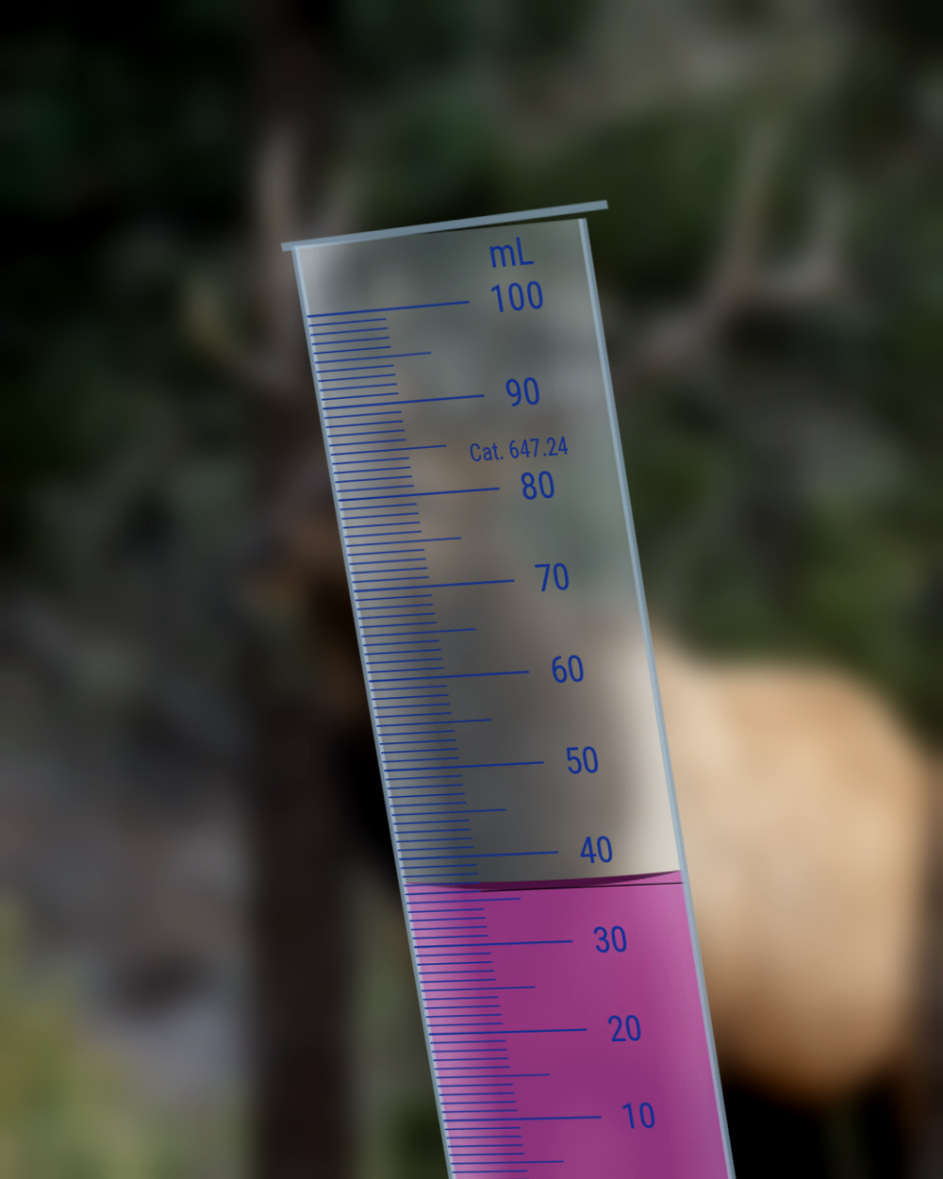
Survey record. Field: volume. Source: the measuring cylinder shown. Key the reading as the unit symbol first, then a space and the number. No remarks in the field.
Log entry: mL 36
